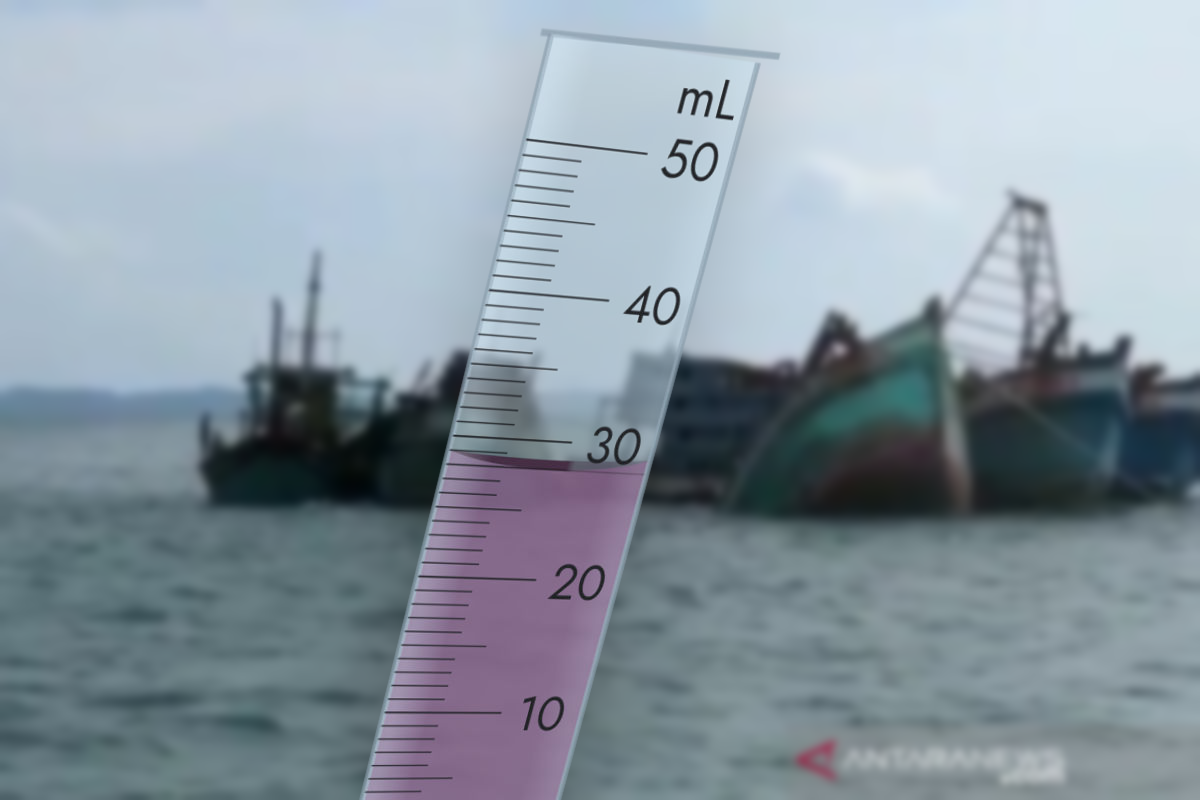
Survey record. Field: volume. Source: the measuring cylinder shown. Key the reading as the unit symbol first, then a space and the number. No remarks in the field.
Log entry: mL 28
